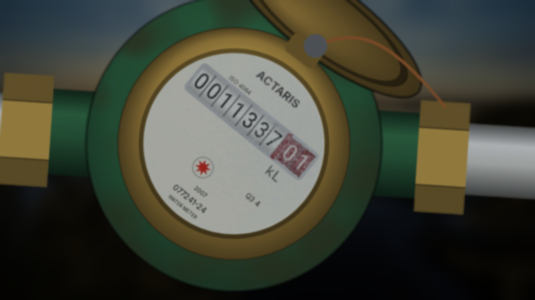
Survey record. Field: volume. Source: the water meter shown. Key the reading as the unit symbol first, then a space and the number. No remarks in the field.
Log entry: kL 11337.01
